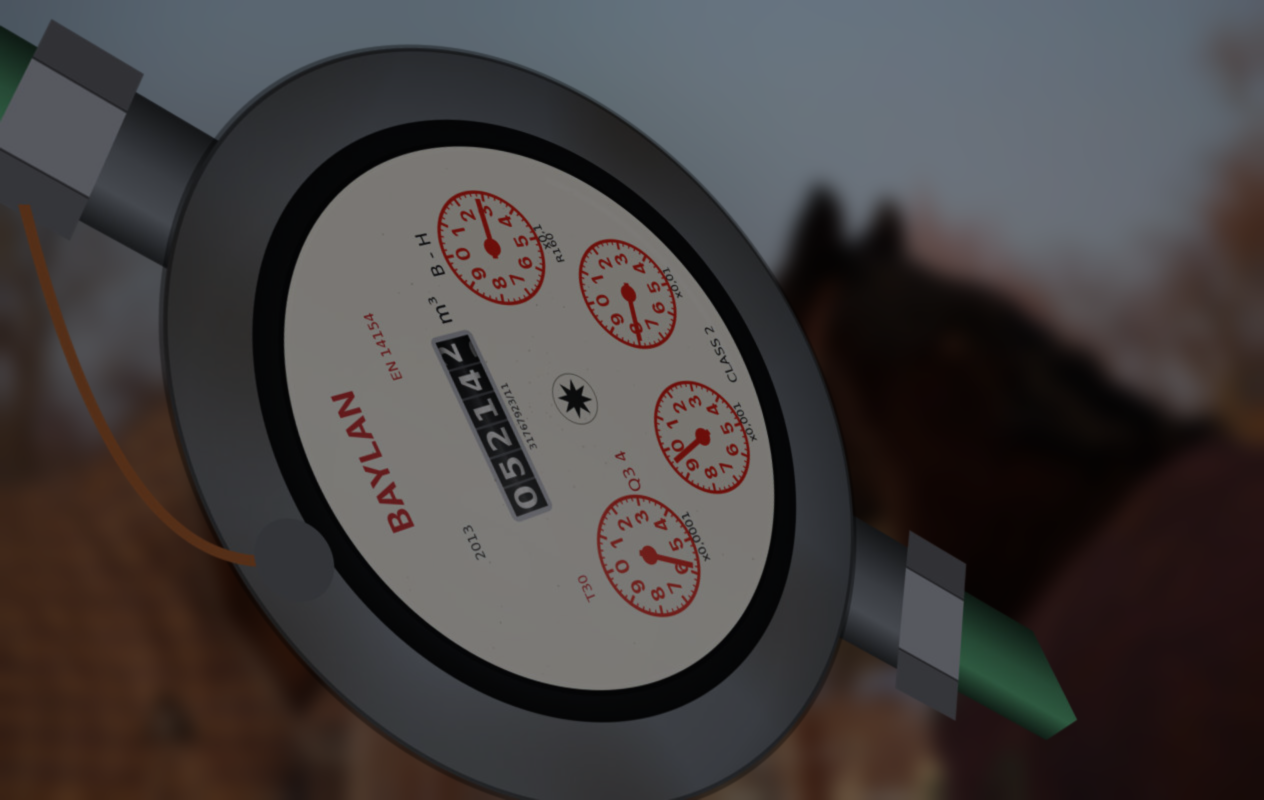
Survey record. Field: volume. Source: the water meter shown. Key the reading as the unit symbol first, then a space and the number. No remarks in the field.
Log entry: m³ 52142.2795
